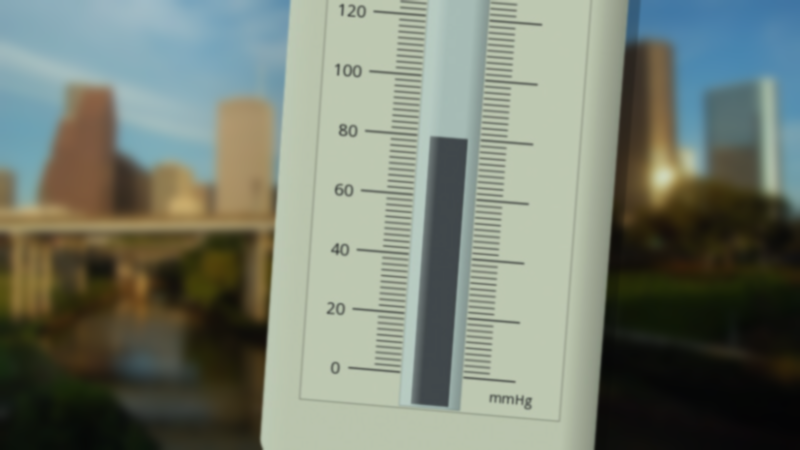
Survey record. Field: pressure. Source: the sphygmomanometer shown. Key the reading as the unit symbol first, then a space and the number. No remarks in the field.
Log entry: mmHg 80
